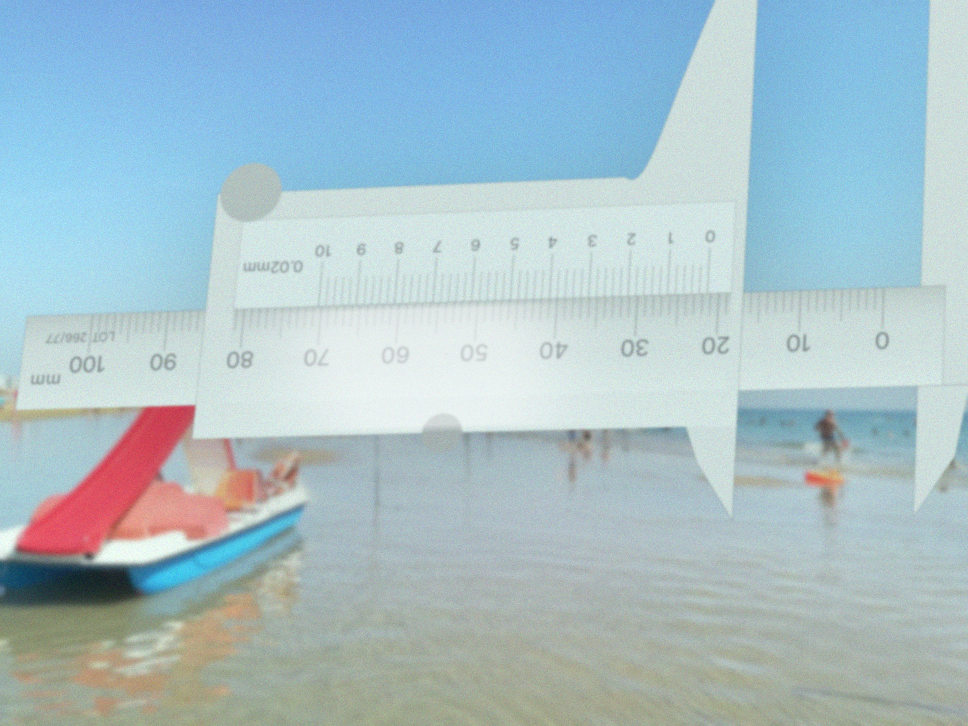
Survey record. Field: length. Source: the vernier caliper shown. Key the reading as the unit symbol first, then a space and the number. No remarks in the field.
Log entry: mm 21.4
